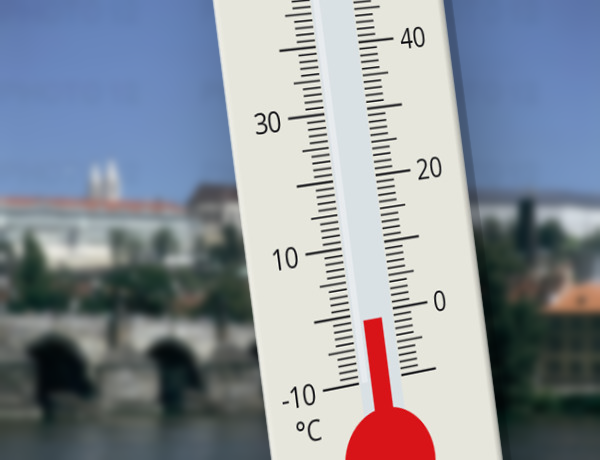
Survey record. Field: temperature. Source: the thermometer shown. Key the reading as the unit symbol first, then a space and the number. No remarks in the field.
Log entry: °C -1
